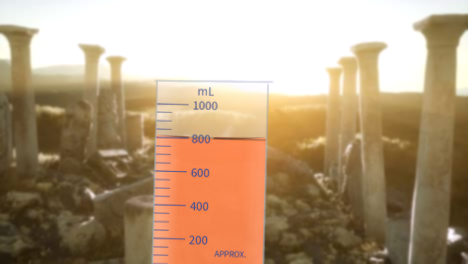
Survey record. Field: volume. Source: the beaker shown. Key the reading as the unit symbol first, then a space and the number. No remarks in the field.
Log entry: mL 800
